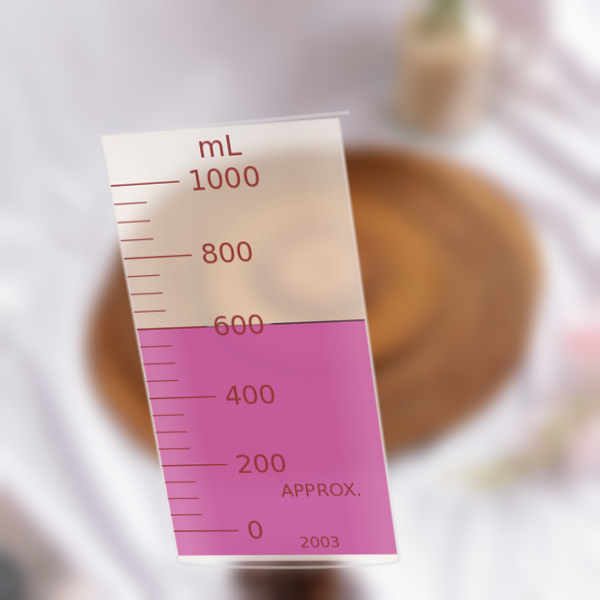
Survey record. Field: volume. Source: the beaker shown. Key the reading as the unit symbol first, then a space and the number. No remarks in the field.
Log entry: mL 600
